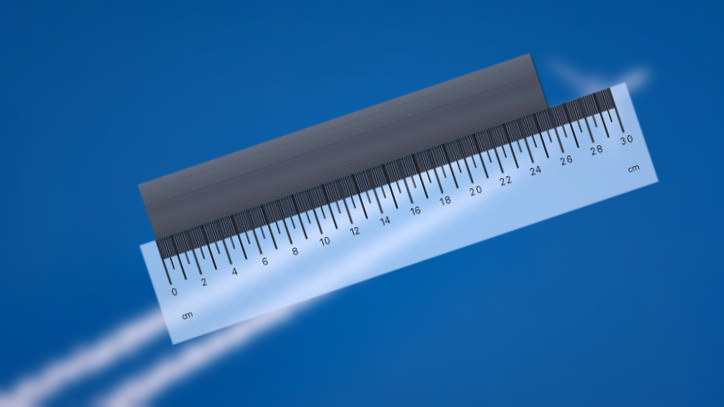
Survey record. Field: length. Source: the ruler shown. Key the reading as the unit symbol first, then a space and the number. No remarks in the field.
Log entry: cm 26
